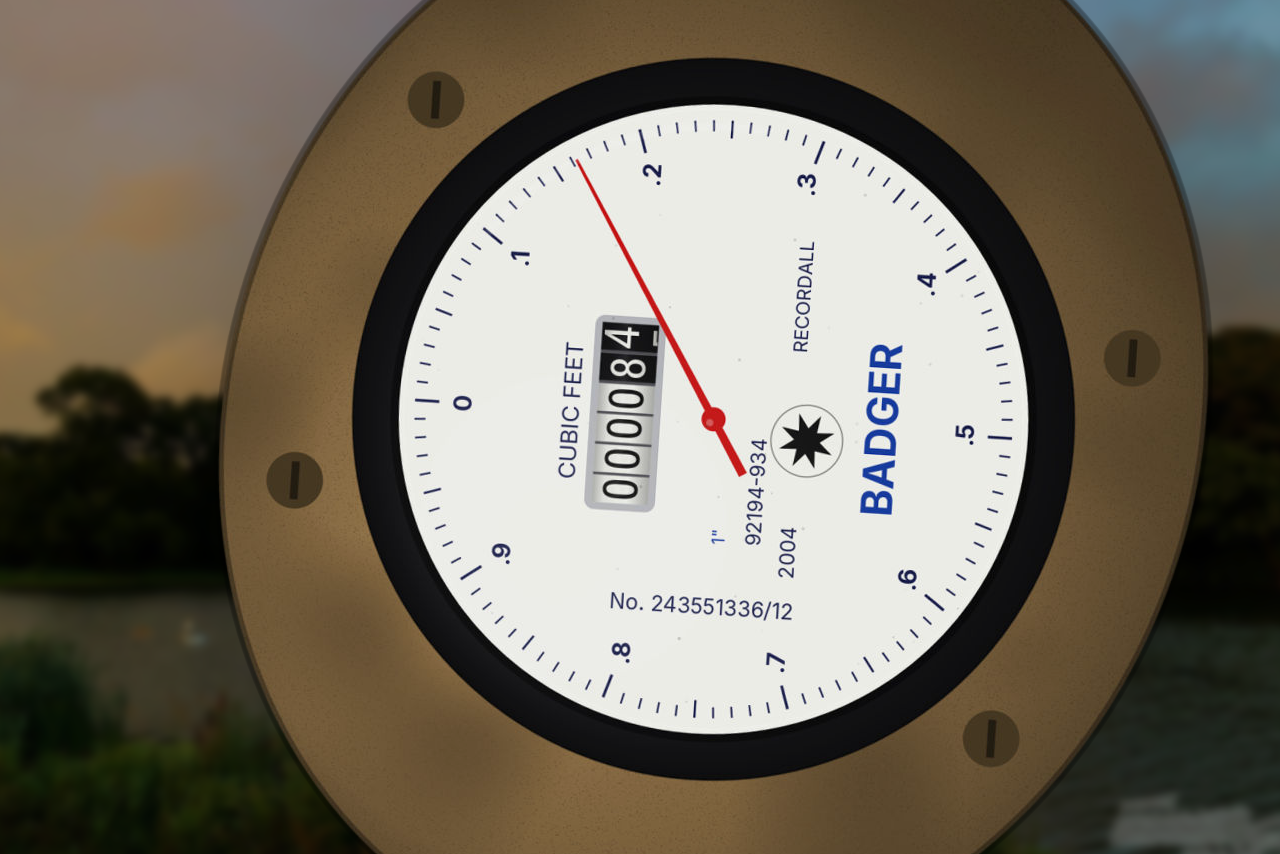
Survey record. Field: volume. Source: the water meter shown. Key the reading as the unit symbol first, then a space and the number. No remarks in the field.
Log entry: ft³ 84.16
